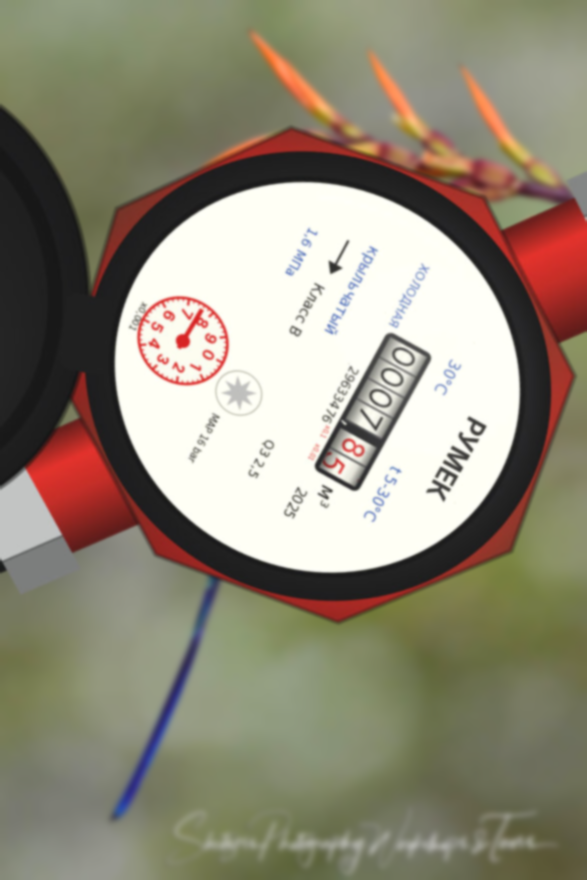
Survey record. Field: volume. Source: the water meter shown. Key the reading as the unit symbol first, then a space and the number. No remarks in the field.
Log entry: m³ 7.847
